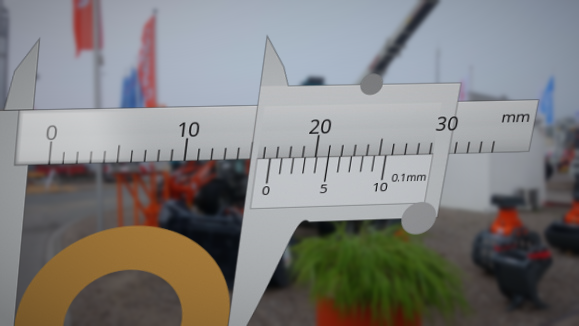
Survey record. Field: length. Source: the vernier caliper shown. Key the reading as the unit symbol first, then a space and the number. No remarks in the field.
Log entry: mm 16.5
